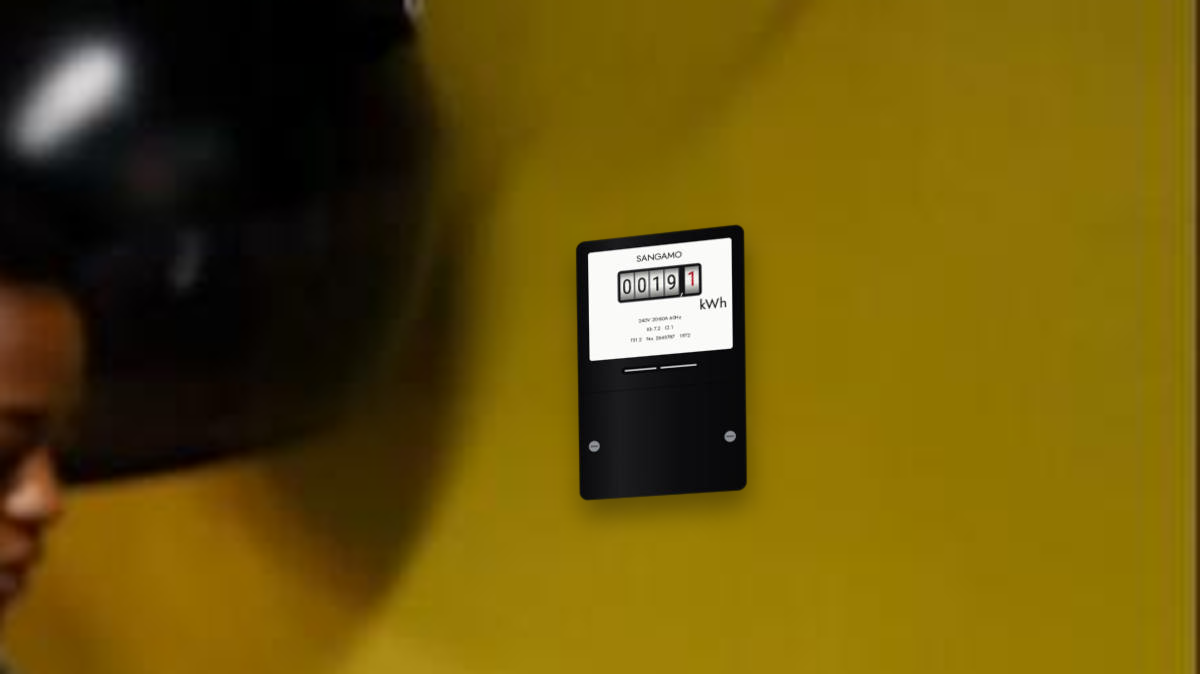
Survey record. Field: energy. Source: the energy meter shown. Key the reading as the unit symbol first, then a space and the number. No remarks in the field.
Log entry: kWh 19.1
